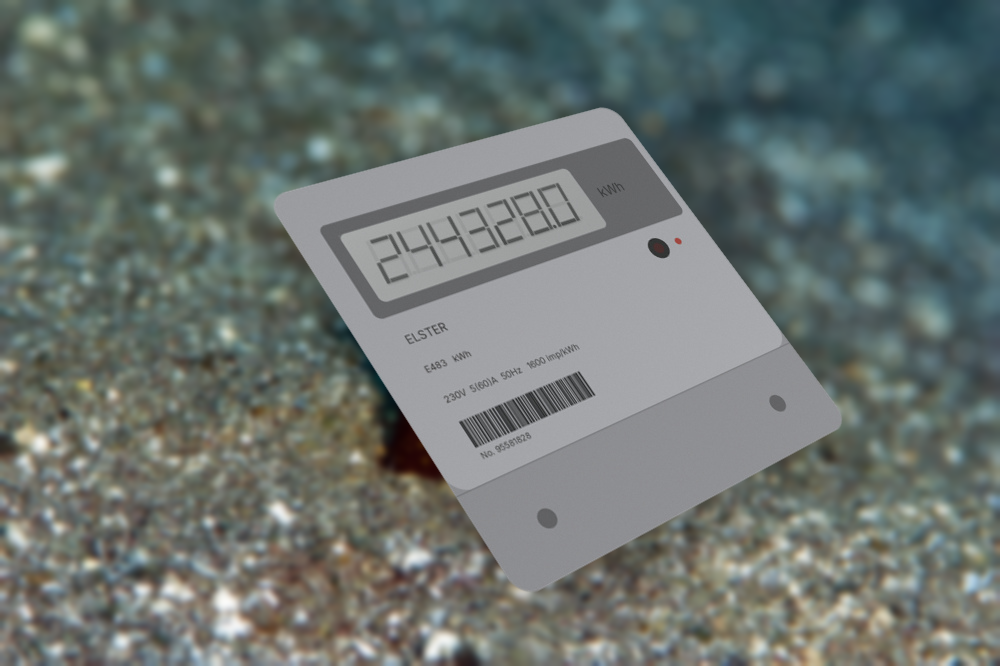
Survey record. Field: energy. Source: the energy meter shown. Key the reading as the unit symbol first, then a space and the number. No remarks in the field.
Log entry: kWh 244328.0
